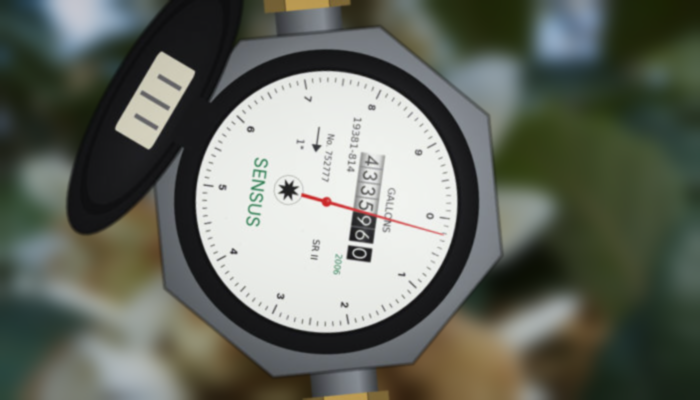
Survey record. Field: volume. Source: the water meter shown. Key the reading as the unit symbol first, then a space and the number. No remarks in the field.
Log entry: gal 4335960.2
